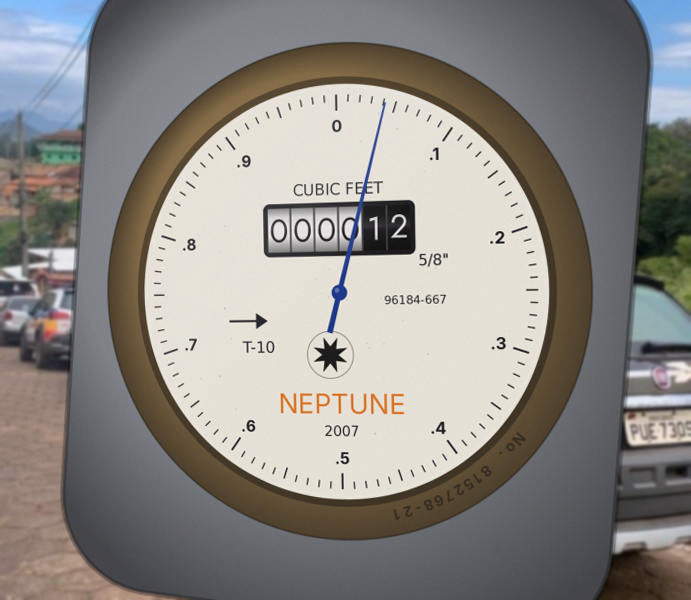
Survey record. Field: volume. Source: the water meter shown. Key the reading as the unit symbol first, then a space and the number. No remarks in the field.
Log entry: ft³ 12.04
